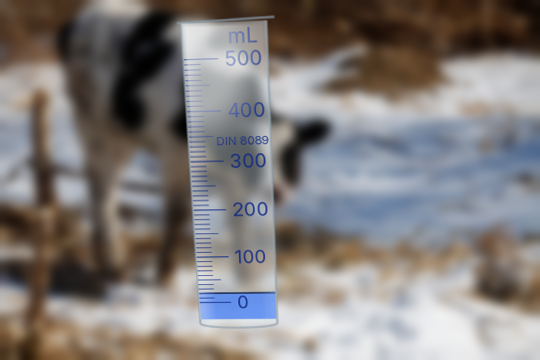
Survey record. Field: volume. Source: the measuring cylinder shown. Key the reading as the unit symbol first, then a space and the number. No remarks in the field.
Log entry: mL 20
